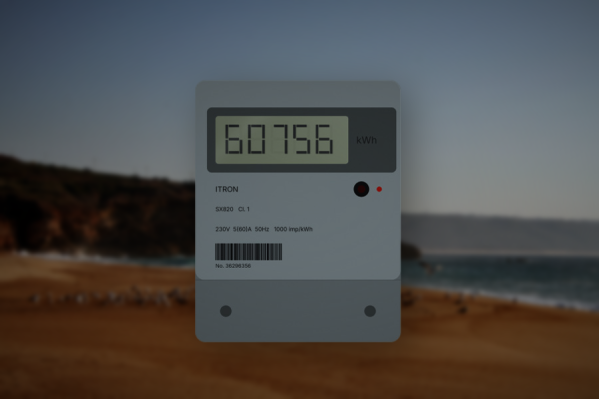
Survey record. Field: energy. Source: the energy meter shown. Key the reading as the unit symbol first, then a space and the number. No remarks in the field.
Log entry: kWh 60756
